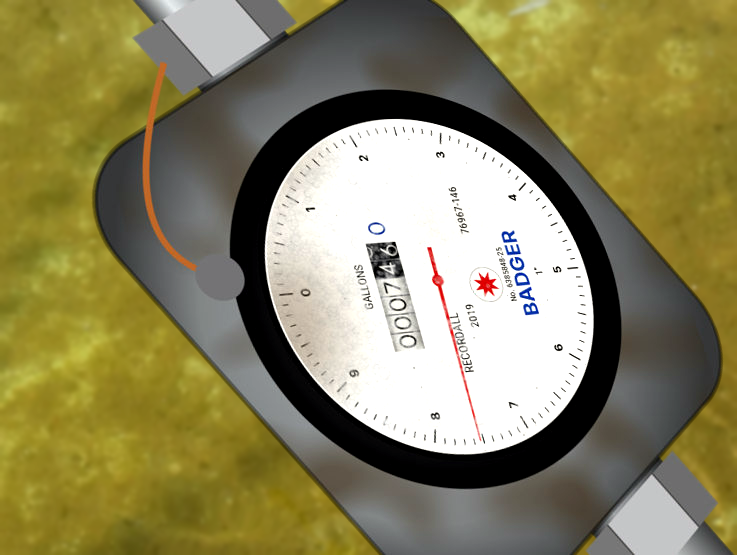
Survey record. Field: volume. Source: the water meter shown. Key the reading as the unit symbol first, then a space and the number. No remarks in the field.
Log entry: gal 7457.5
